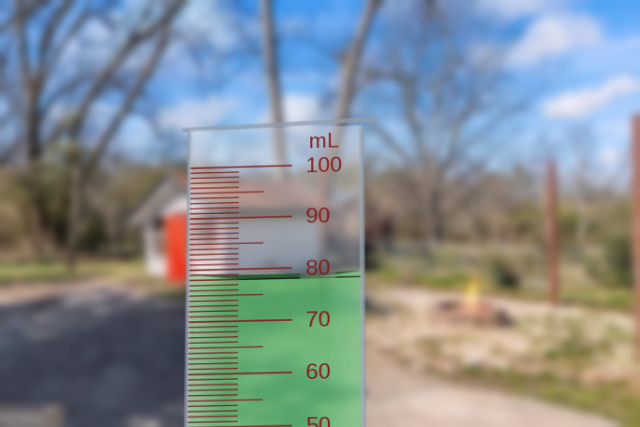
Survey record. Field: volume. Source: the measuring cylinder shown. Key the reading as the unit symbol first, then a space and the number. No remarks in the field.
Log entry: mL 78
